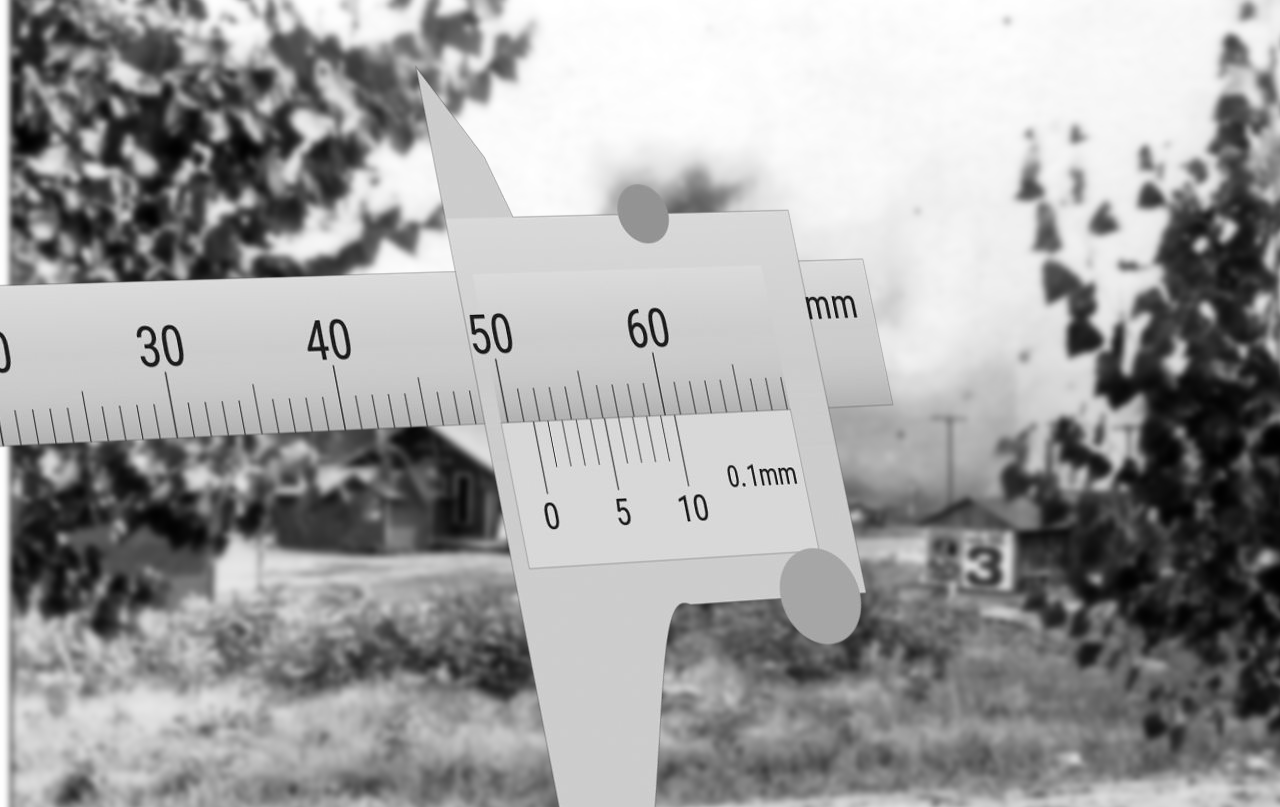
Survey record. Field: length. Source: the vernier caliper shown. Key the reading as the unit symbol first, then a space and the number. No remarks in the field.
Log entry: mm 51.6
